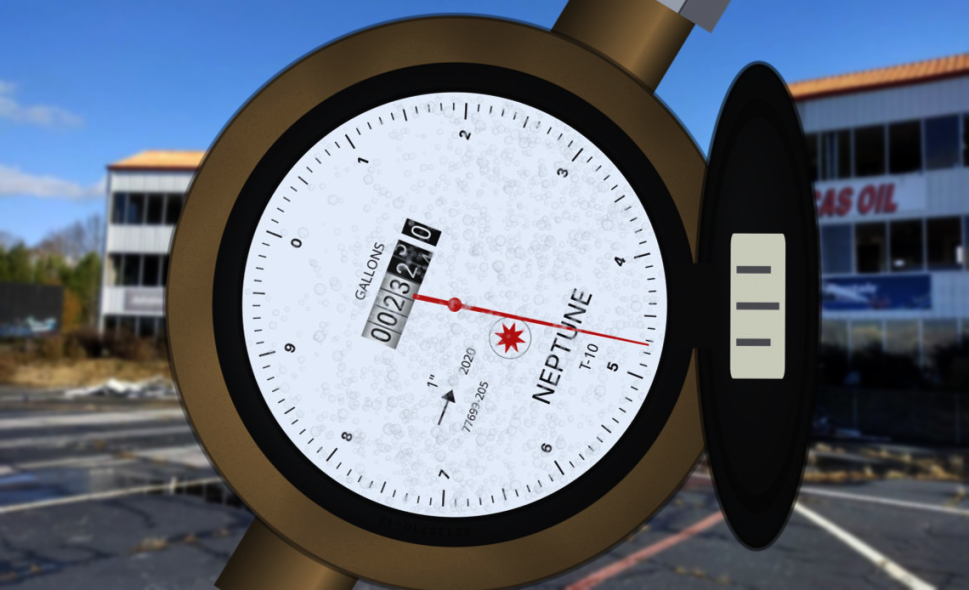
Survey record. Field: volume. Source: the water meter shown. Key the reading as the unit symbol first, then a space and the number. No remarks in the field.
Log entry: gal 23234.7
